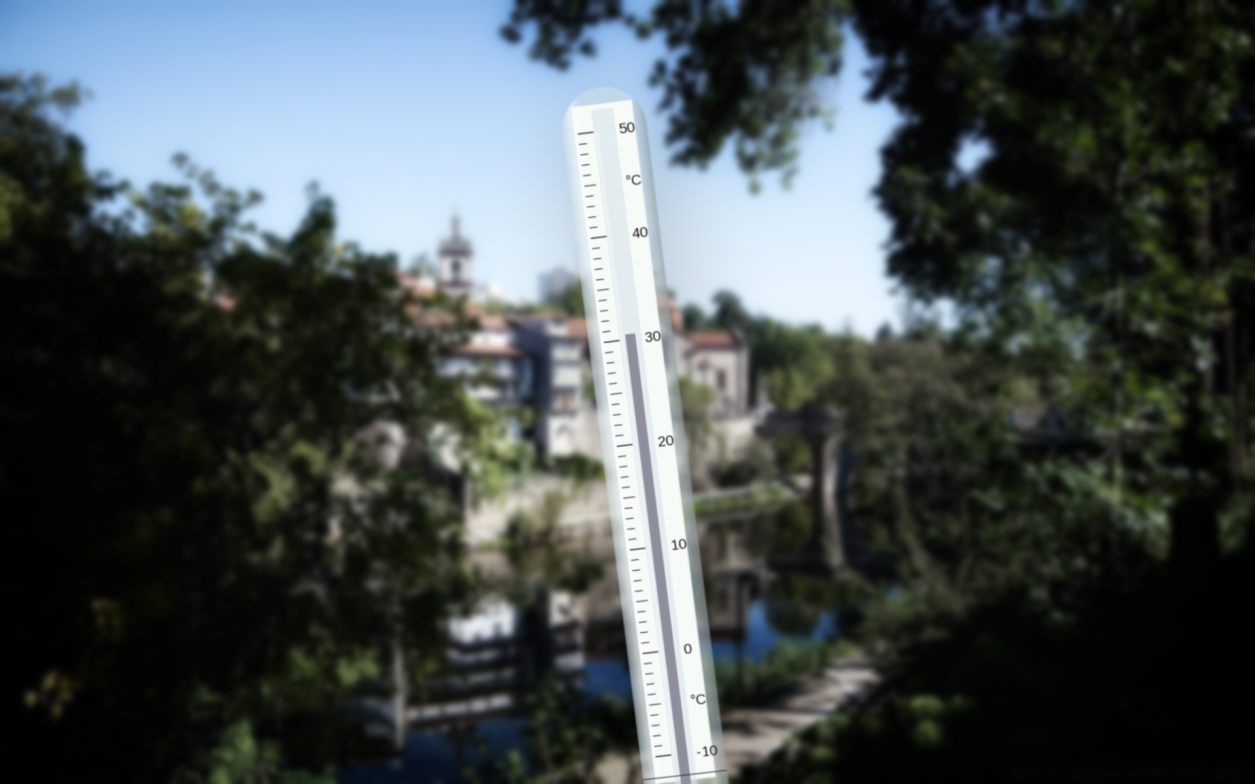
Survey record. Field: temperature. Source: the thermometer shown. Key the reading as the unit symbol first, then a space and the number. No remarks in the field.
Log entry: °C 30.5
